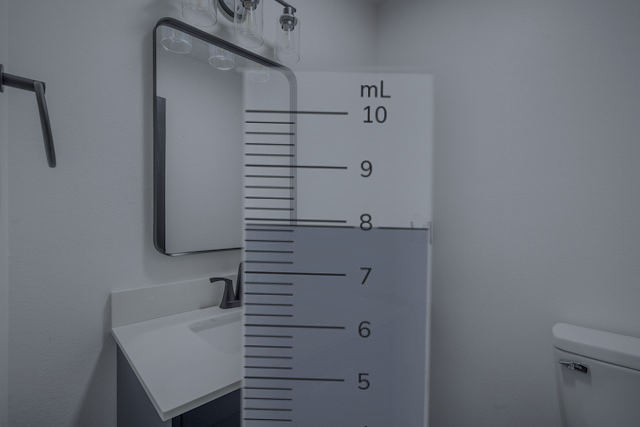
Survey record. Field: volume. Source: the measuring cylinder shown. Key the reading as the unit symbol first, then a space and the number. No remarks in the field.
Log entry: mL 7.9
